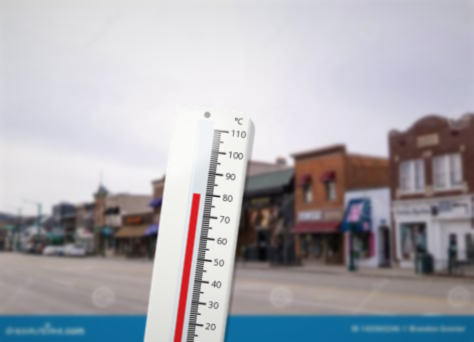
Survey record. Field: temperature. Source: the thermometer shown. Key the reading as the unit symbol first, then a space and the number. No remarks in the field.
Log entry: °C 80
